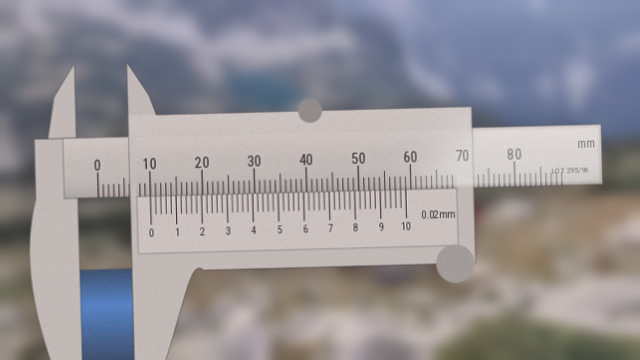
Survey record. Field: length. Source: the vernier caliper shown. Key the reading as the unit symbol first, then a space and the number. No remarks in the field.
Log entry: mm 10.0
